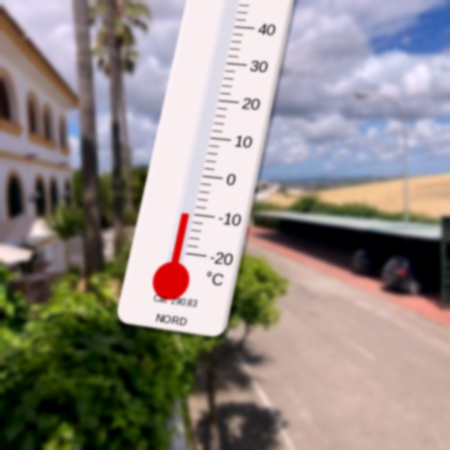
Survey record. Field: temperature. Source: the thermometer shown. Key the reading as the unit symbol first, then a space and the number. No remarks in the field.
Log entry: °C -10
